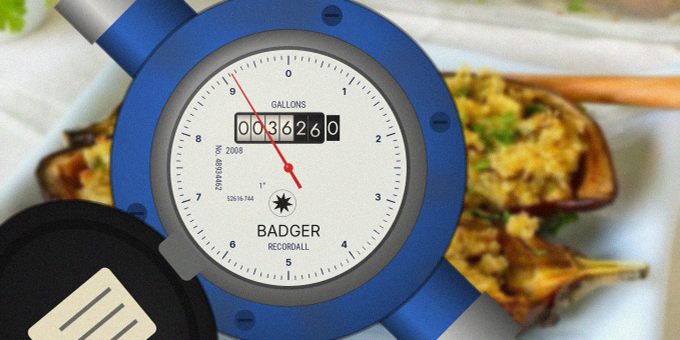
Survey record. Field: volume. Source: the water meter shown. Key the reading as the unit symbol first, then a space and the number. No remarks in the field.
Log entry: gal 36259.1
